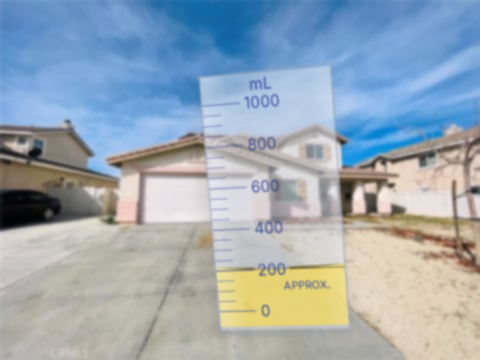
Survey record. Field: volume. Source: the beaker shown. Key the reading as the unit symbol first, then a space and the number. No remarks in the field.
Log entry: mL 200
